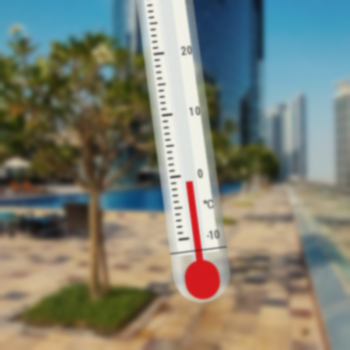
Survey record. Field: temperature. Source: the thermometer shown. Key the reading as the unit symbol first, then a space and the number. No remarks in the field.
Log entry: °C -1
